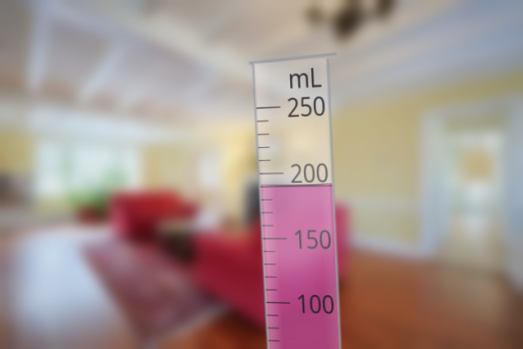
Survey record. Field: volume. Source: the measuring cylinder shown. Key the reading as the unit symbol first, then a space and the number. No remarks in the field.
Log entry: mL 190
